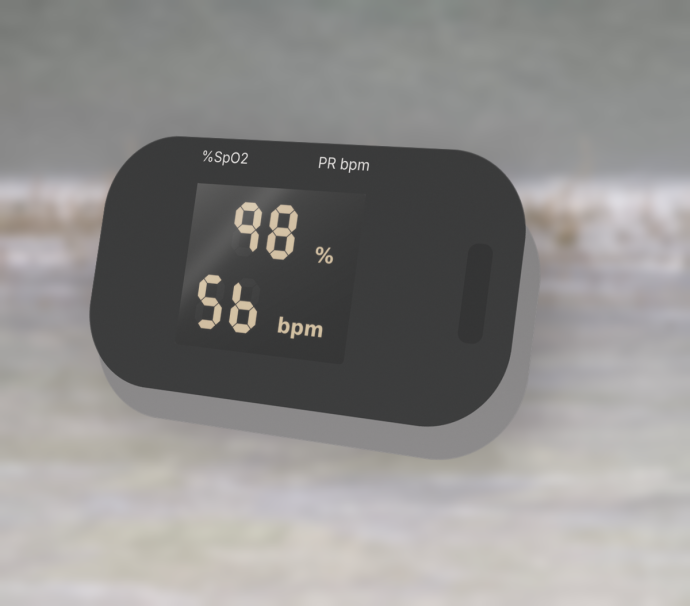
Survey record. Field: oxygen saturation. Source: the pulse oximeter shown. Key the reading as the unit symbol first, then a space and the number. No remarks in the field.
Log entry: % 98
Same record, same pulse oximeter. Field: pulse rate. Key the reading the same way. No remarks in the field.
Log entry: bpm 56
